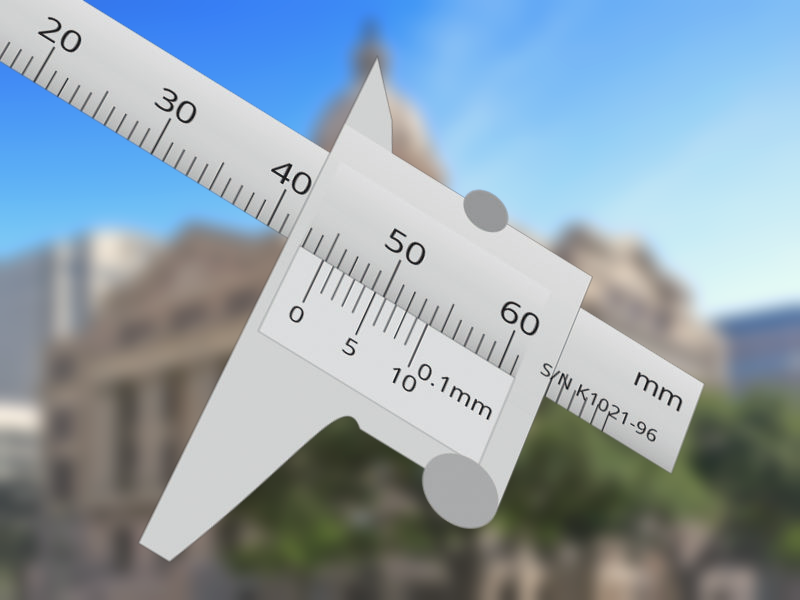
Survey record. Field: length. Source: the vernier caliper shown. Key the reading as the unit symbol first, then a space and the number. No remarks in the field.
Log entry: mm 44.8
